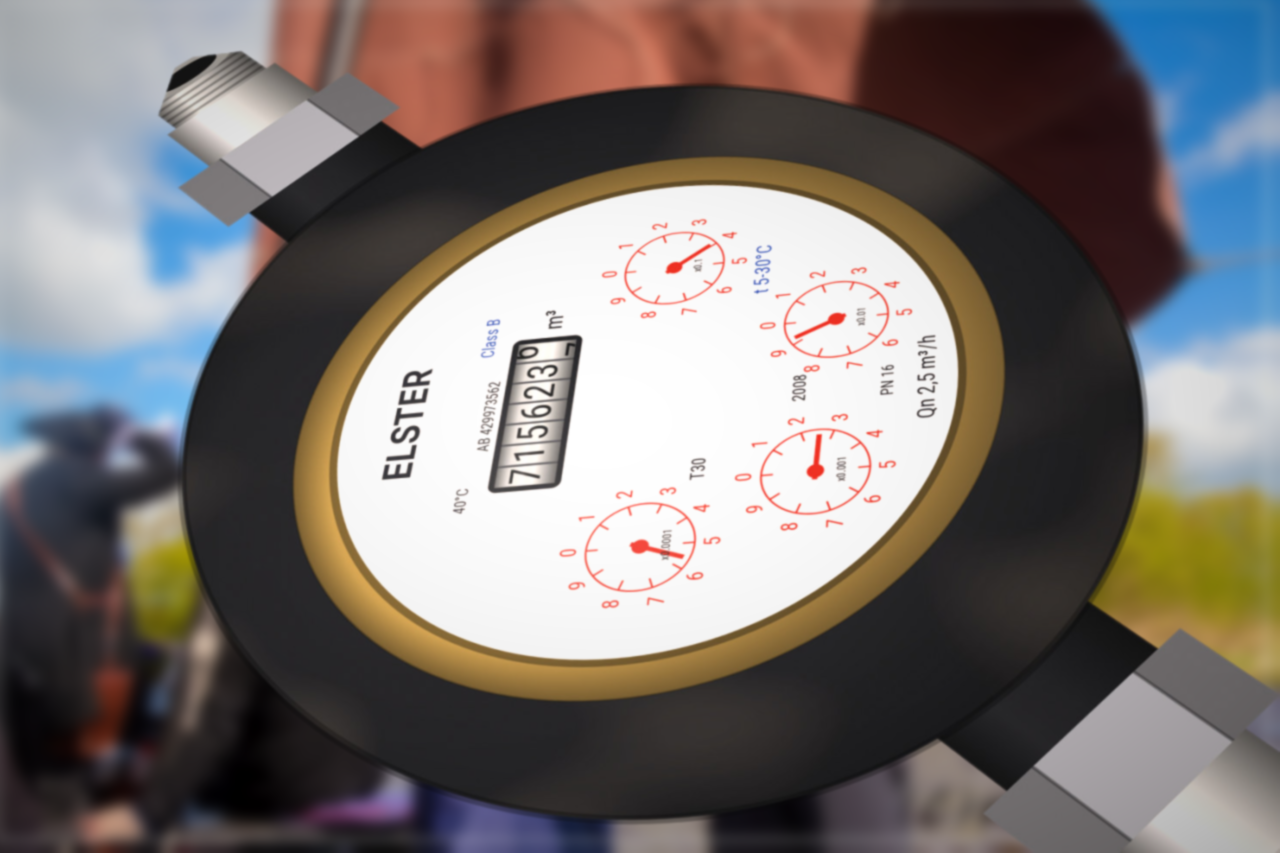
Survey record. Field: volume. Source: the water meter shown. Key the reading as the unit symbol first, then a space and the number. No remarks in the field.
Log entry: m³ 7156236.3925
